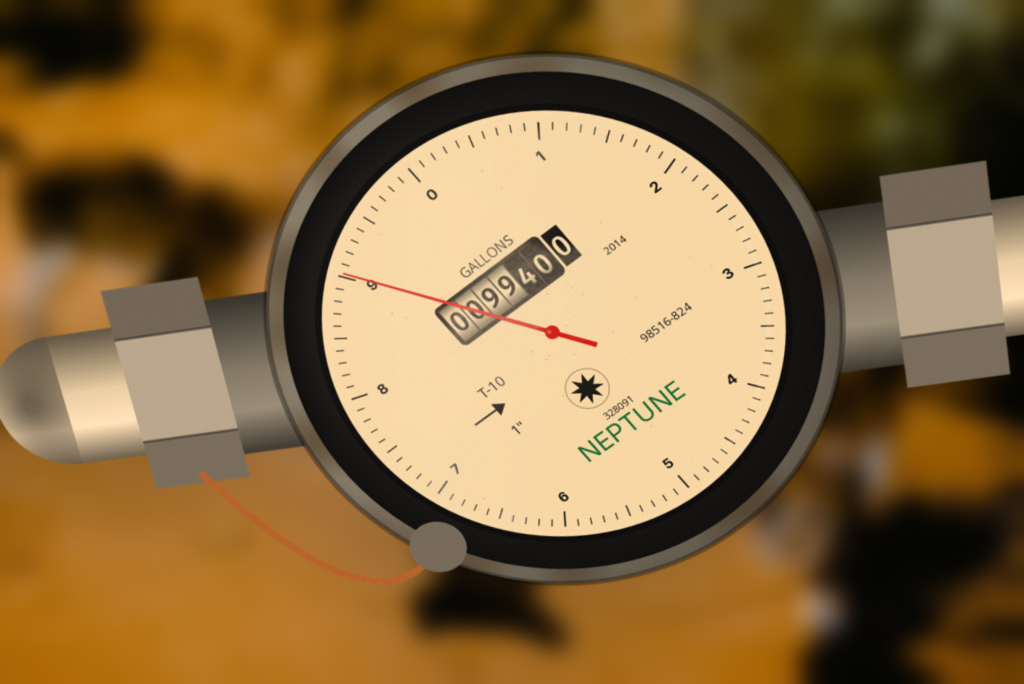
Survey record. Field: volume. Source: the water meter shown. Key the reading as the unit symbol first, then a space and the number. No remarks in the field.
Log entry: gal 99399.0
